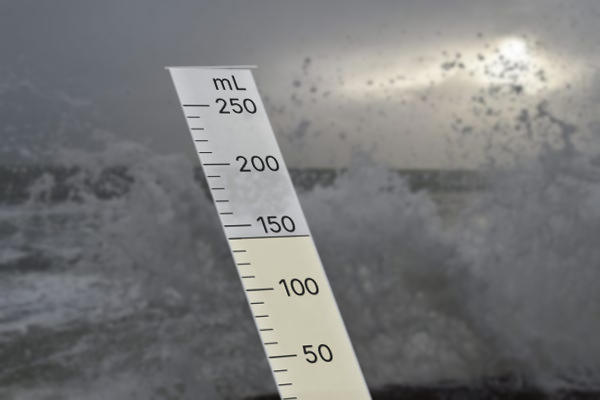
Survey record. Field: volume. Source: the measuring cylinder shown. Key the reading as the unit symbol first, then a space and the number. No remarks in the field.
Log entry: mL 140
